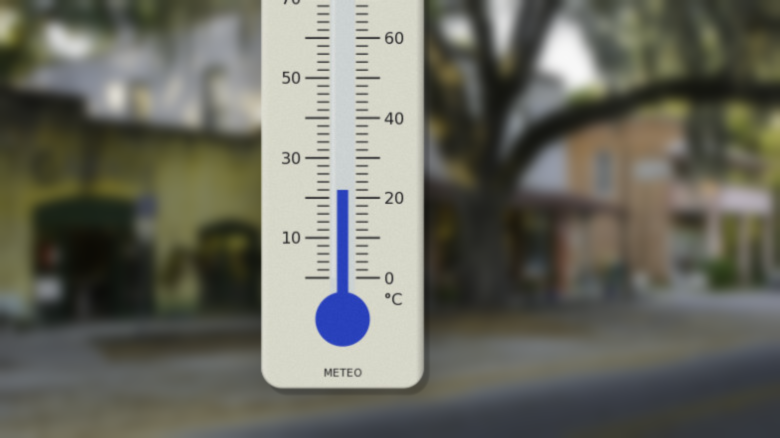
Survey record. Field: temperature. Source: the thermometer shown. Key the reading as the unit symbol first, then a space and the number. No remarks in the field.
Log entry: °C 22
